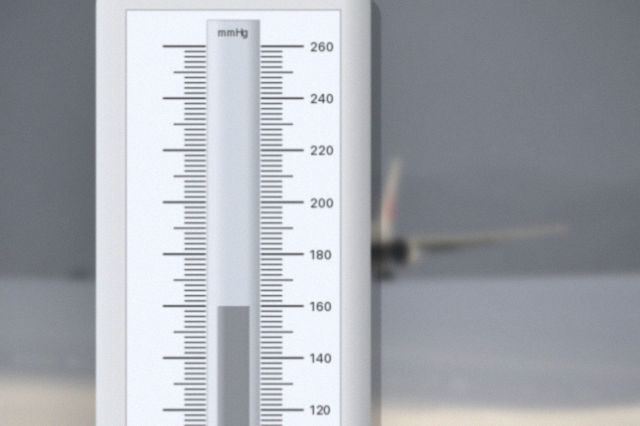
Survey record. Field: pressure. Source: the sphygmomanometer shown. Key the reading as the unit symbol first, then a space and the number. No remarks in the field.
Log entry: mmHg 160
